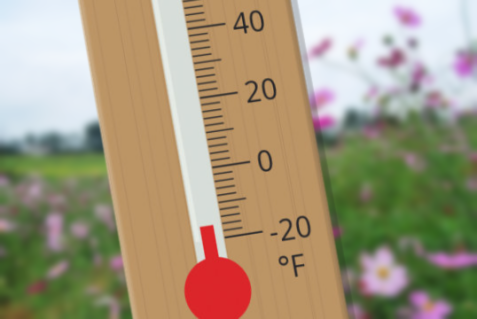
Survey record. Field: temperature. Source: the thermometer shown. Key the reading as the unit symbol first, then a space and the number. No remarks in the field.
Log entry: °F -16
